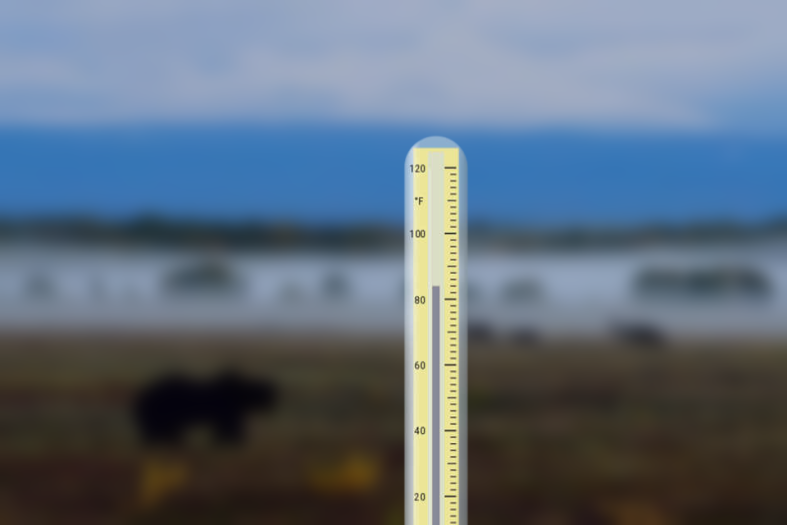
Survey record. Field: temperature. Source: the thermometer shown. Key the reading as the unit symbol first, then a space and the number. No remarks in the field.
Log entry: °F 84
